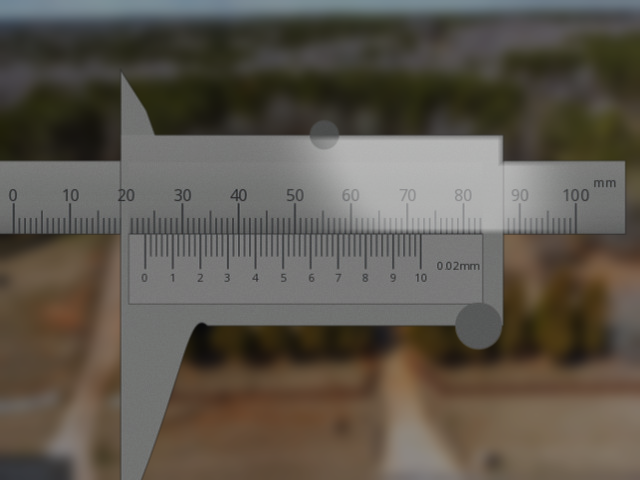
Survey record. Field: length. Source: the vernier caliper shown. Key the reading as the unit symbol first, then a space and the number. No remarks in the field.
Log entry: mm 23.4
